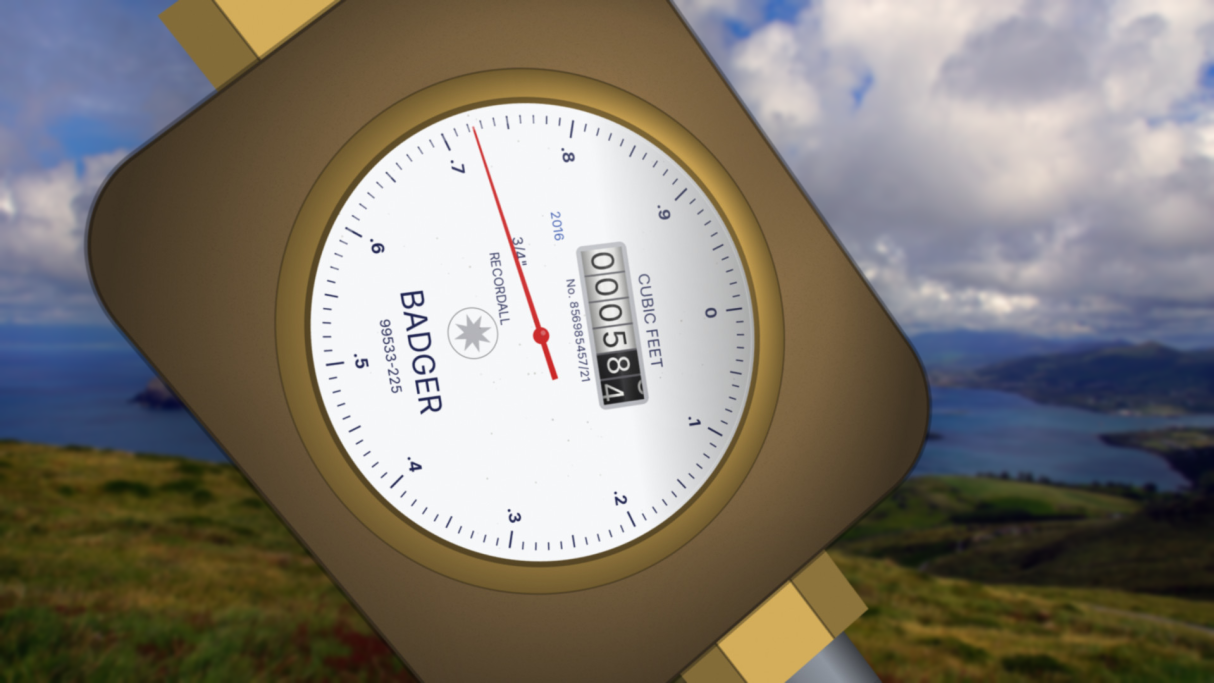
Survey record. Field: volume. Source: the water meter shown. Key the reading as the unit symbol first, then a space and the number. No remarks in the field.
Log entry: ft³ 583.72
